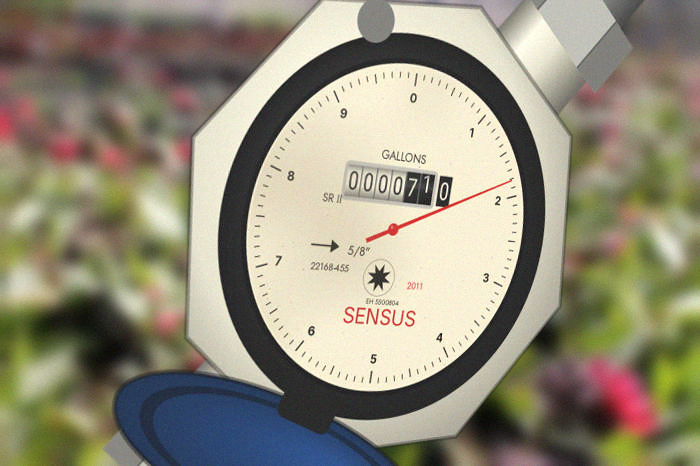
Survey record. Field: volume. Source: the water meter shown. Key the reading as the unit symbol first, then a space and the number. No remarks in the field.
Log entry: gal 711.8
